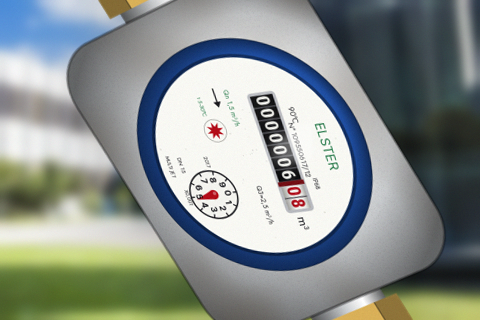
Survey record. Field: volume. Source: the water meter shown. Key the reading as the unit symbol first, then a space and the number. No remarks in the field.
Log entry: m³ 6.084
